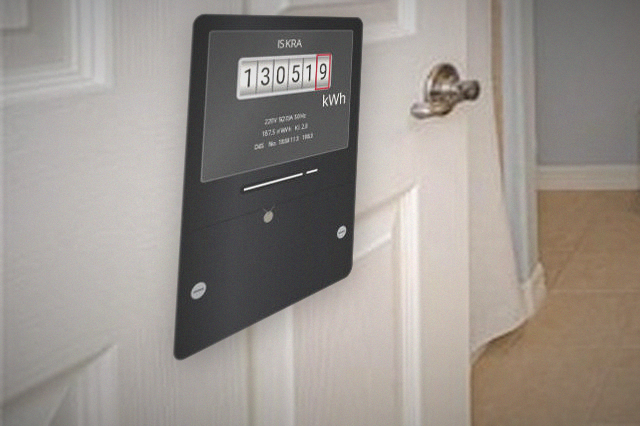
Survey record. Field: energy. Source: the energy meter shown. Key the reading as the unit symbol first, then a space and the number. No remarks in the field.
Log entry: kWh 13051.9
